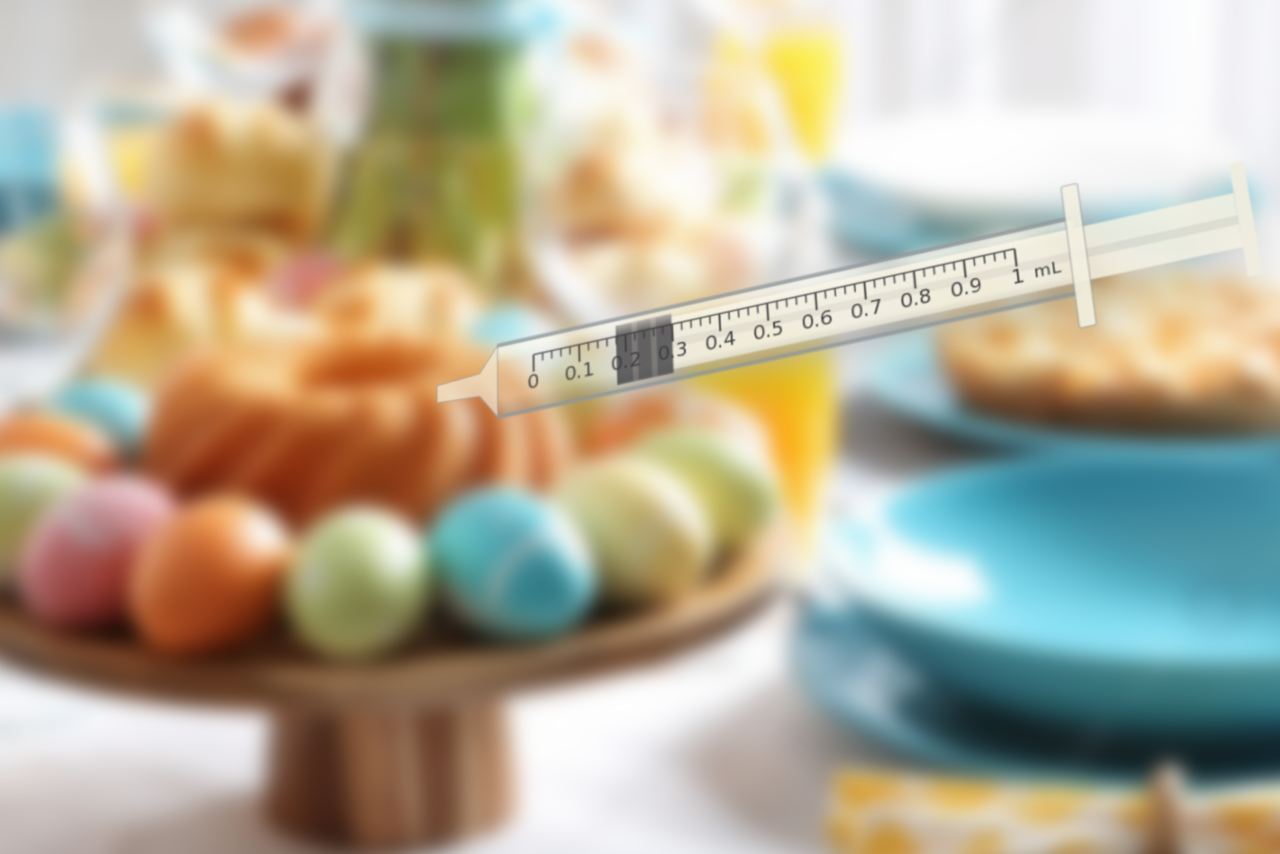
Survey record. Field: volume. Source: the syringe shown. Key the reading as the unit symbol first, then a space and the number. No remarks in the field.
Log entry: mL 0.18
